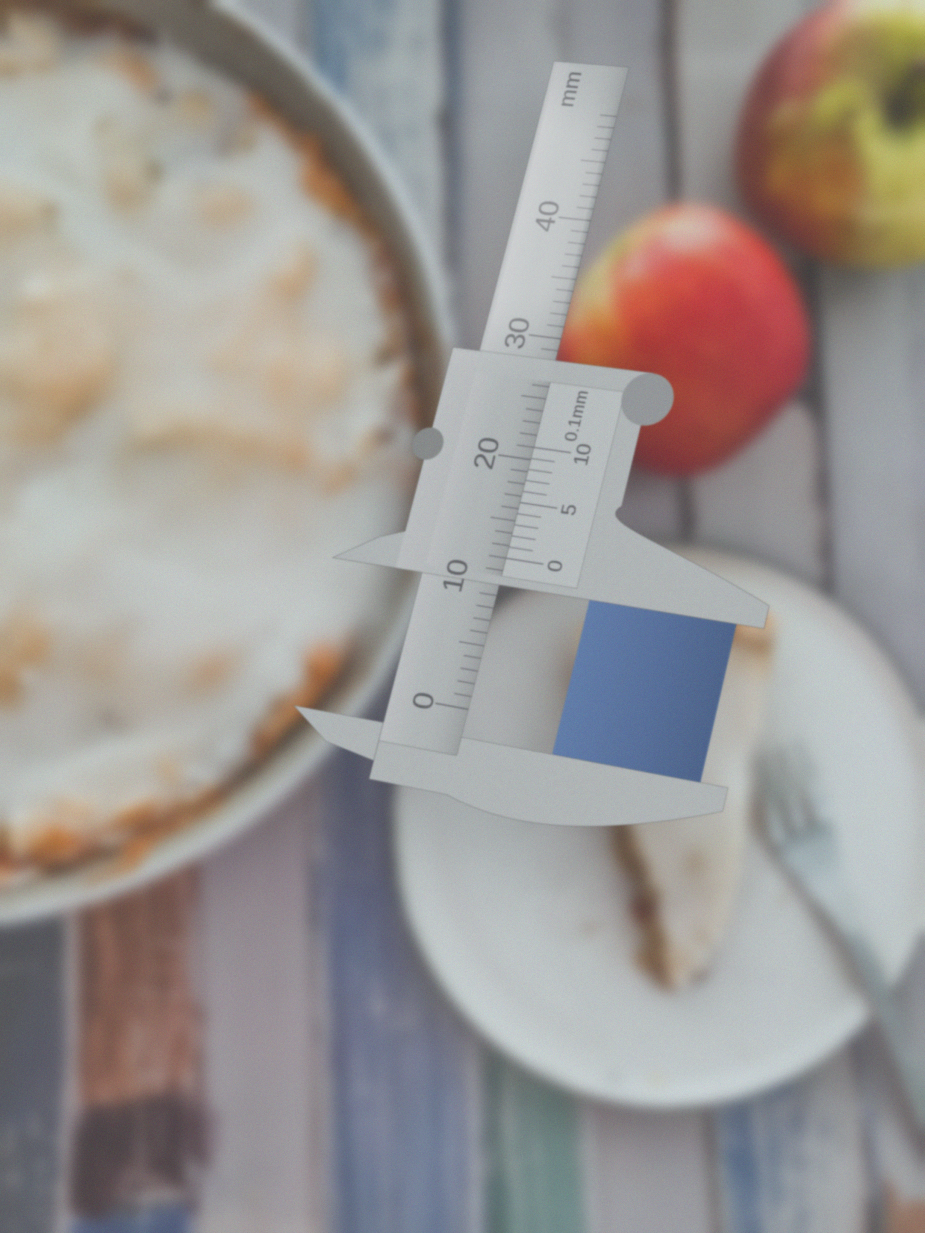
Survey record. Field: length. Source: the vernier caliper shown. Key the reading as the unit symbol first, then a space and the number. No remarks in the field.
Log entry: mm 12.0
